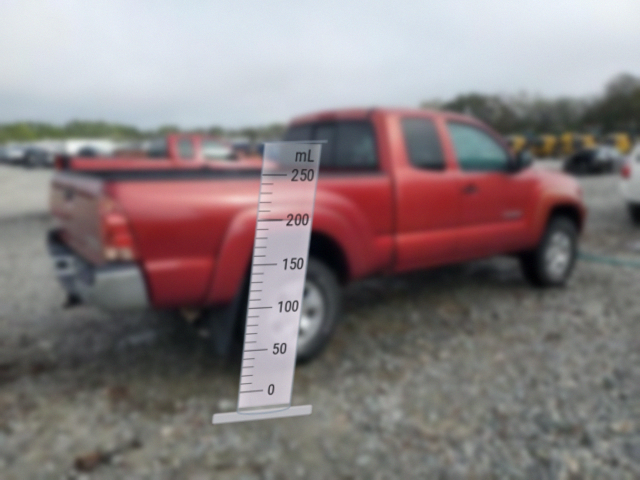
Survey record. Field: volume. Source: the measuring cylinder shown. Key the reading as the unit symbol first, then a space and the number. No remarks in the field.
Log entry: mL 200
